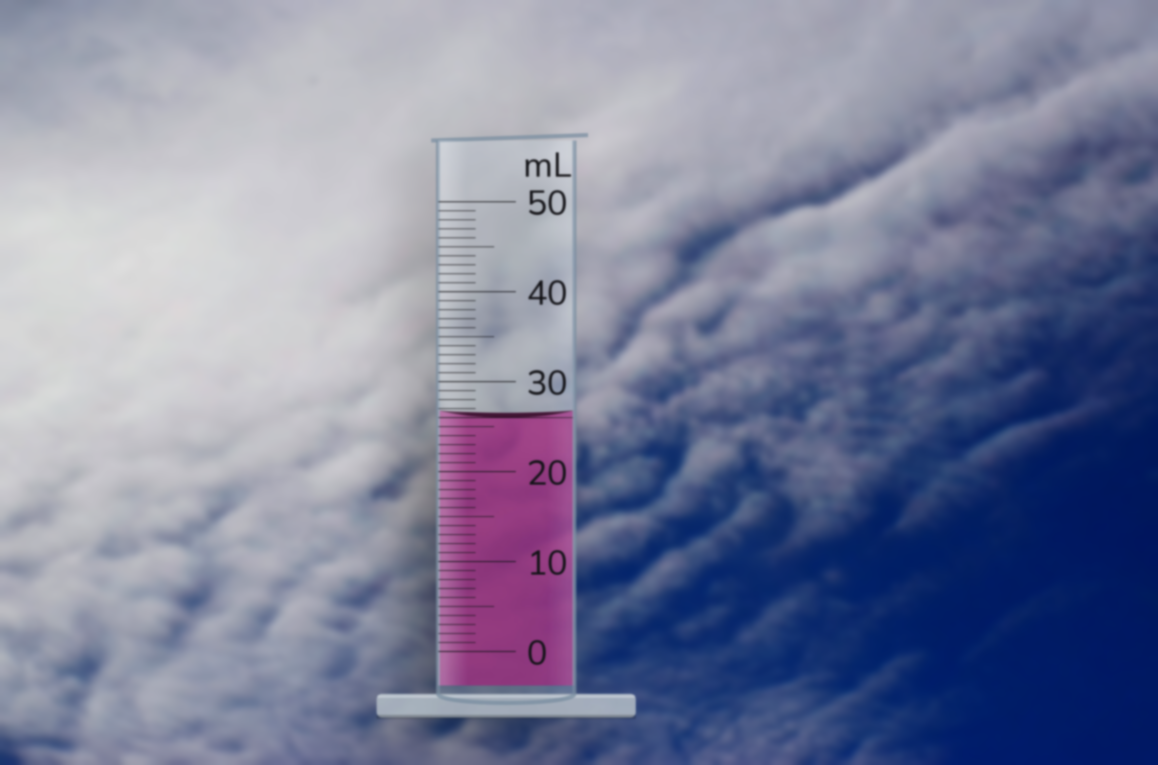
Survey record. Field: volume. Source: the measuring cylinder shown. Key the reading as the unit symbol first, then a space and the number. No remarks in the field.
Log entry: mL 26
